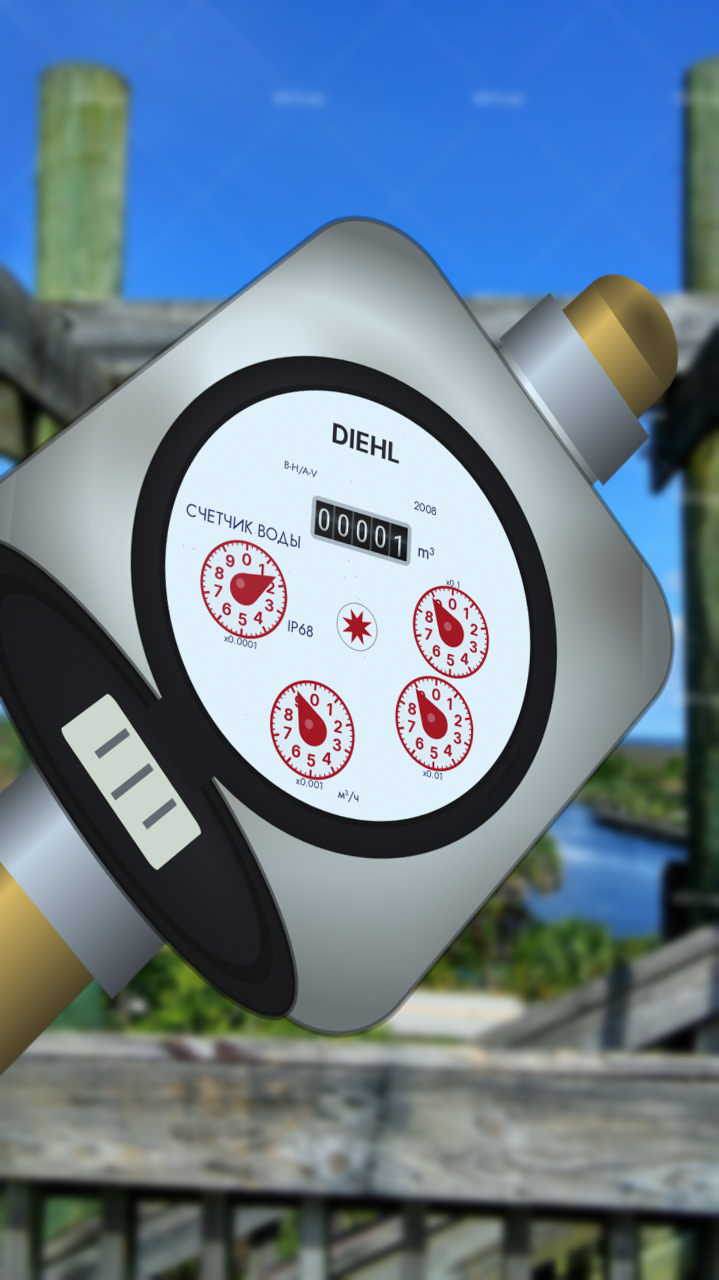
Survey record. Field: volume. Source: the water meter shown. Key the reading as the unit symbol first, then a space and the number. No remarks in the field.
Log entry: m³ 0.8891
